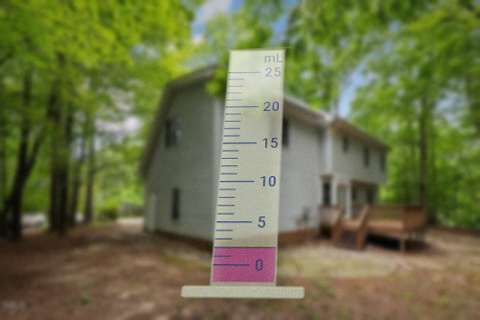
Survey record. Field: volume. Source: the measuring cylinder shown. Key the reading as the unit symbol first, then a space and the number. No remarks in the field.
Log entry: mL 2
